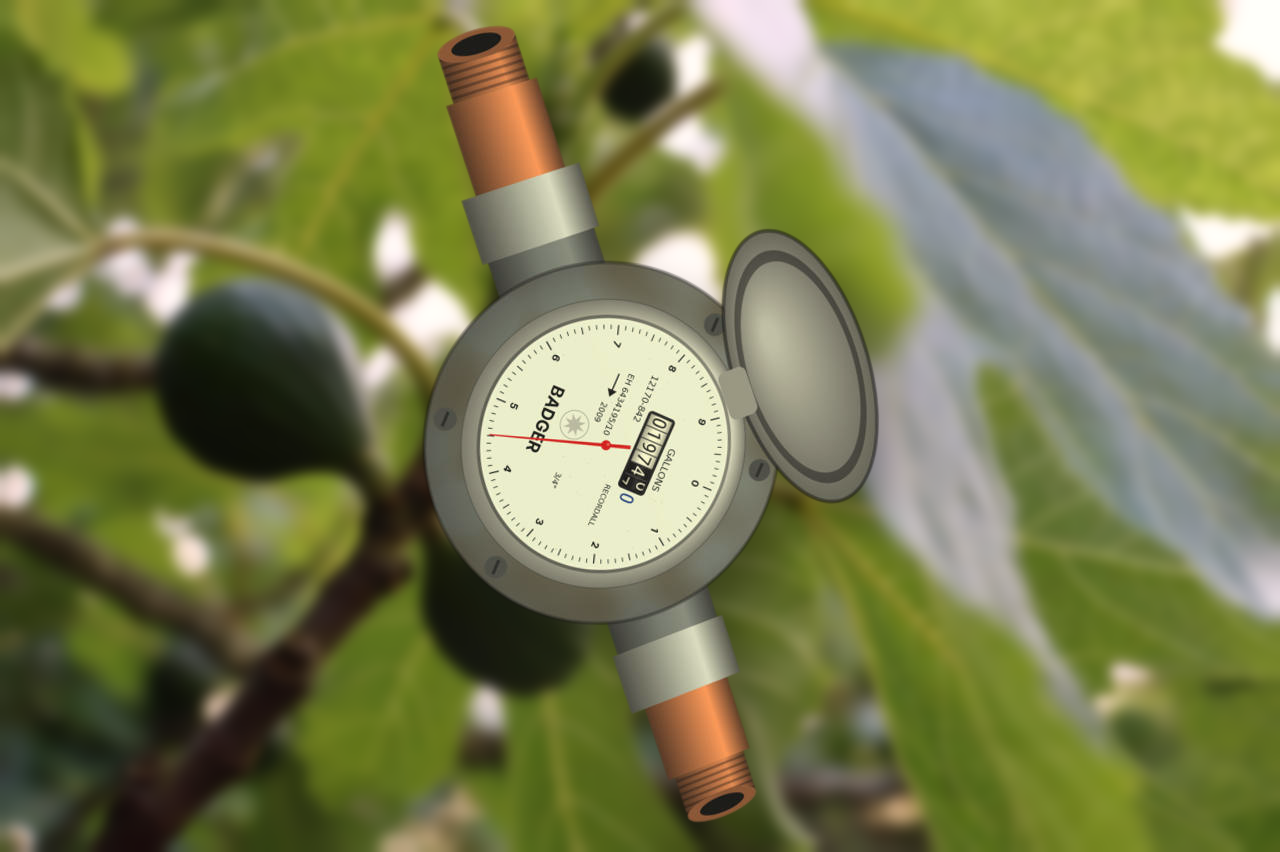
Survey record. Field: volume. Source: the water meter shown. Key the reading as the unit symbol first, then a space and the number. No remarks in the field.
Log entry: gal 197464.5
